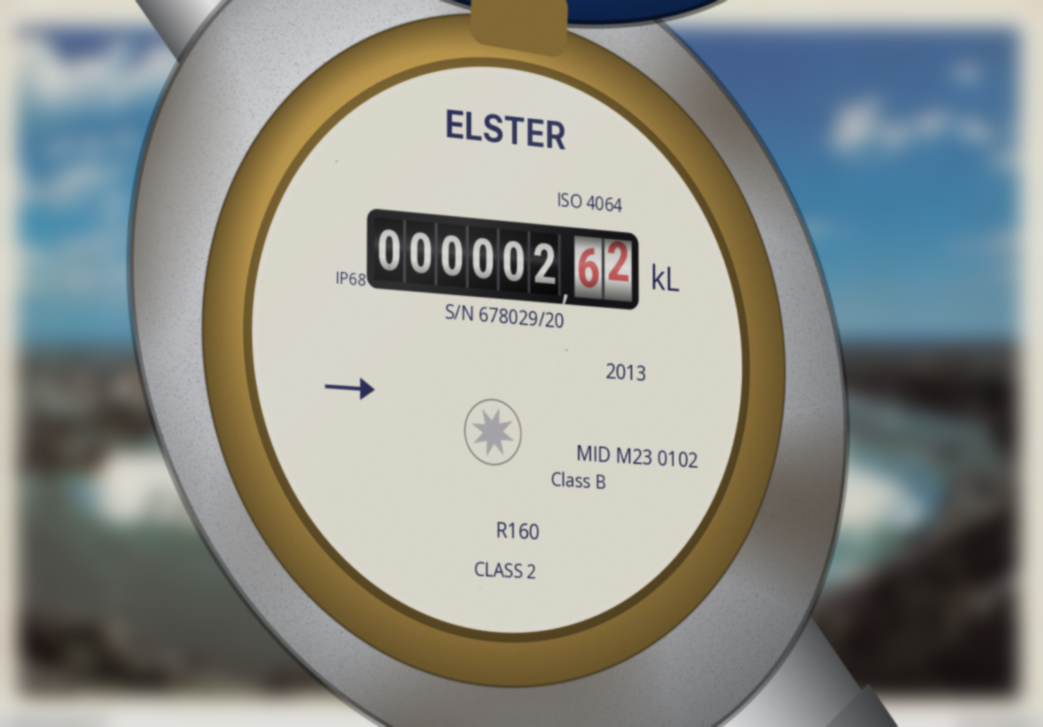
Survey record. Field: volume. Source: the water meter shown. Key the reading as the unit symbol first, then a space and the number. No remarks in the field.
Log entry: kL 2.62
